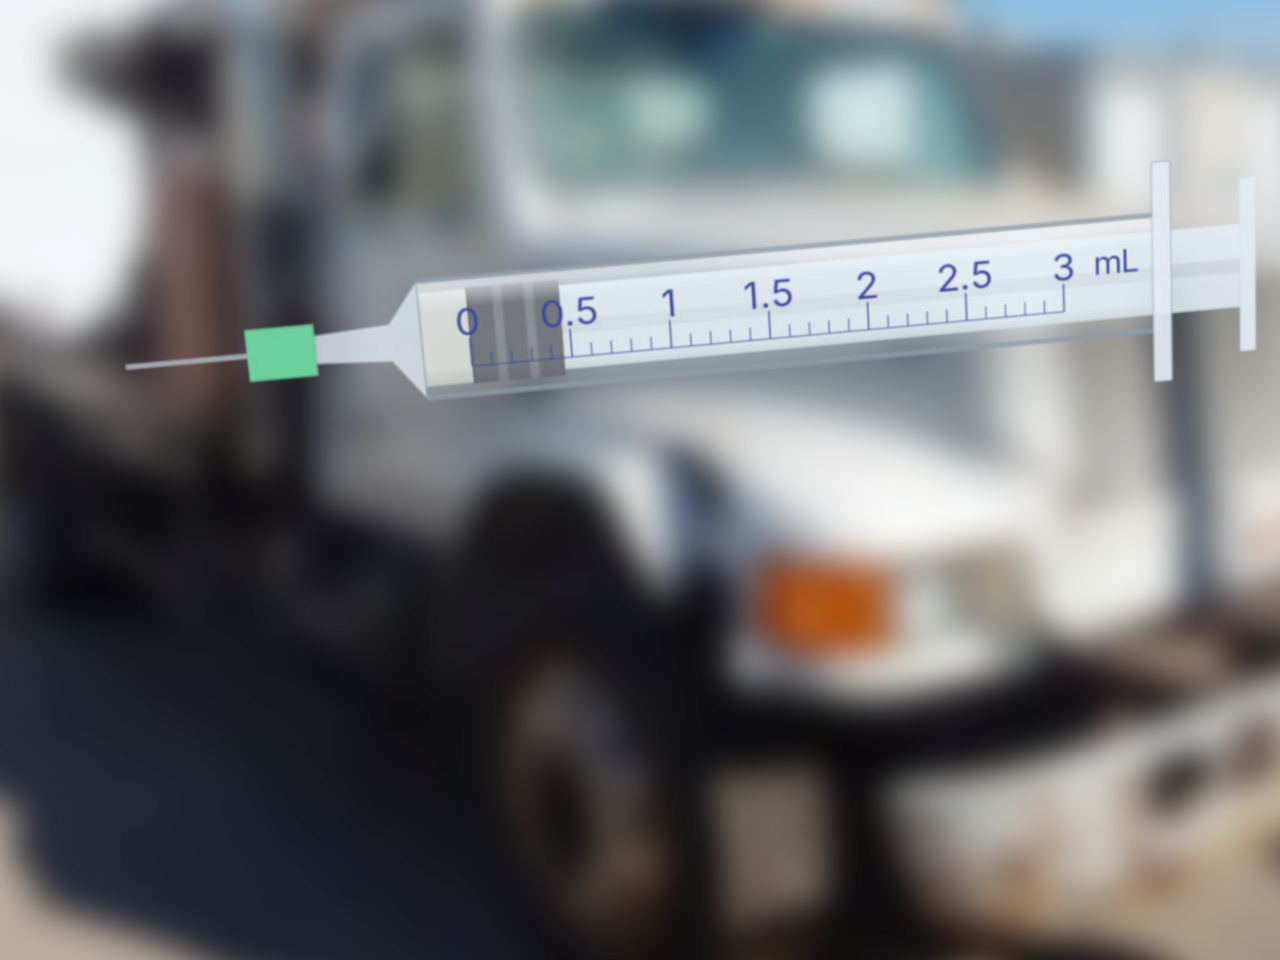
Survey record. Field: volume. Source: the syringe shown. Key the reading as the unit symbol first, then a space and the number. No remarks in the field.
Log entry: mL 0
